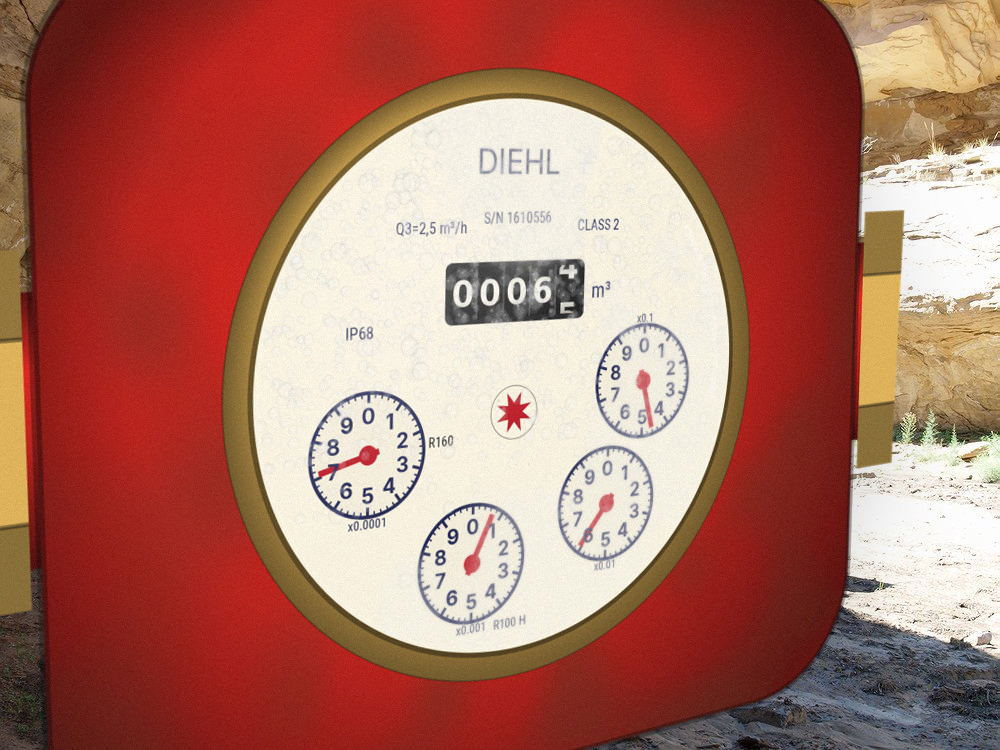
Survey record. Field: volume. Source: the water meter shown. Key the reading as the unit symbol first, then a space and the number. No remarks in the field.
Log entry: m³ 64.4607
